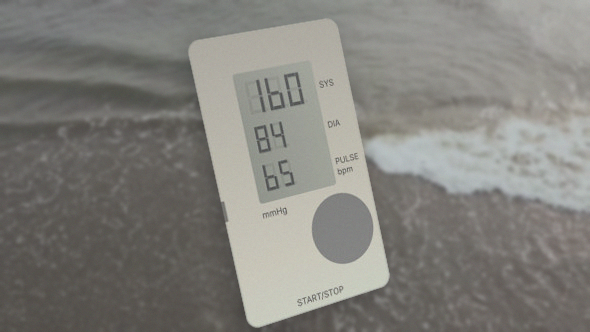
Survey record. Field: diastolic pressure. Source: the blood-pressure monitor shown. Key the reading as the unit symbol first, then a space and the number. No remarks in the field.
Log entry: mmHg 84
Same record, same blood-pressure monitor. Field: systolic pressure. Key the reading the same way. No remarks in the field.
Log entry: mmHg 160
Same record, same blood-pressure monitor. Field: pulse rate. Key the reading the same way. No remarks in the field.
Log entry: bpm 65
